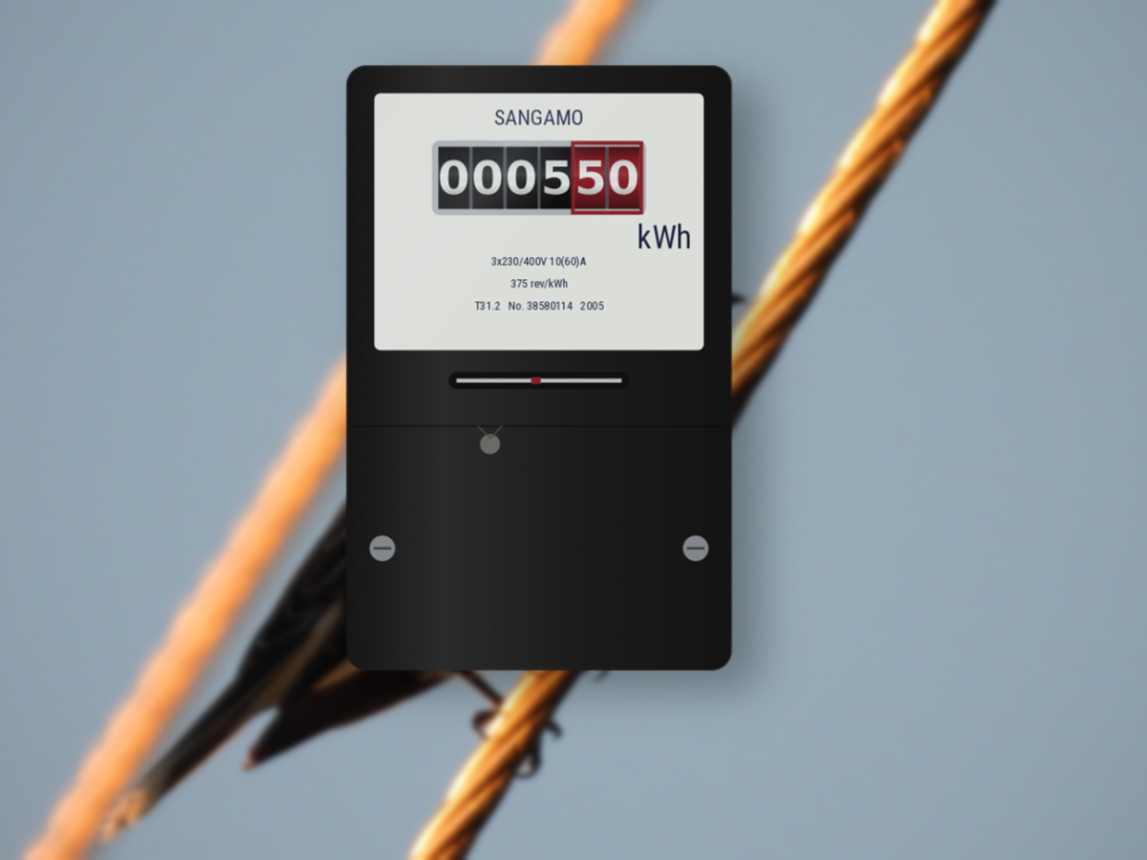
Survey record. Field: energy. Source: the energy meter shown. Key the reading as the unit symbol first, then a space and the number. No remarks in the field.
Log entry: kWh 5.50
